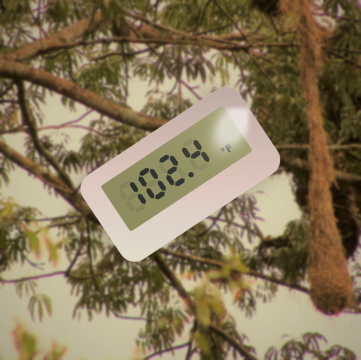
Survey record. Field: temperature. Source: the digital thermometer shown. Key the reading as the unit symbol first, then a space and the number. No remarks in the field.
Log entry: °F 102.4
